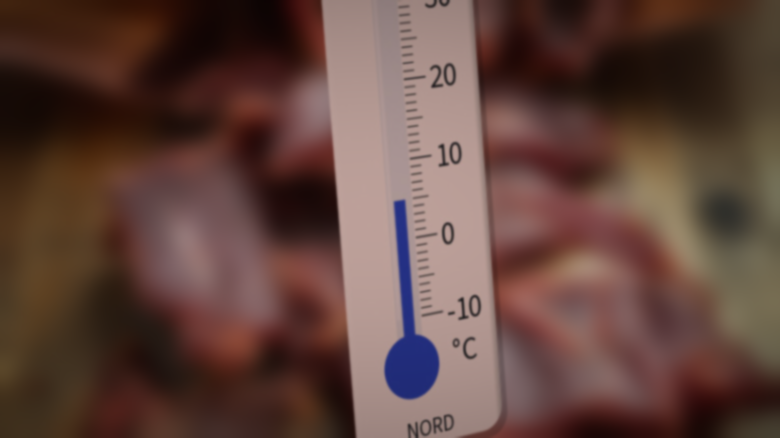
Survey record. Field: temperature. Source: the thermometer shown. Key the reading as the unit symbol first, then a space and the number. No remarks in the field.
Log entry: °C 5
